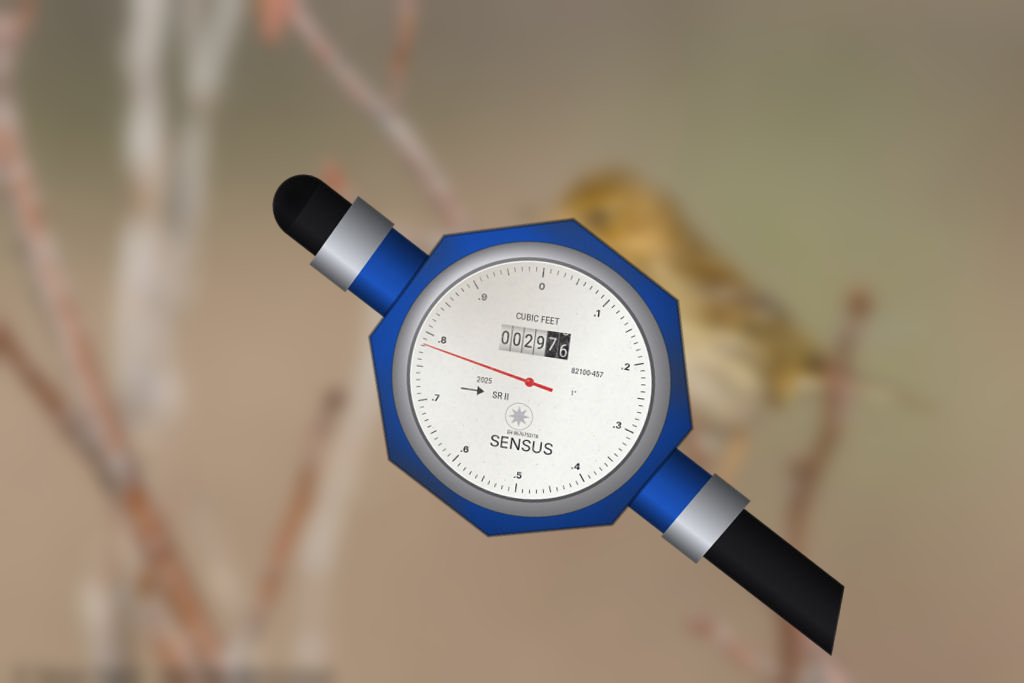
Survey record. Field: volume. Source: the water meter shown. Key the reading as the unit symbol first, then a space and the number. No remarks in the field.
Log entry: ft³ 2975.78
